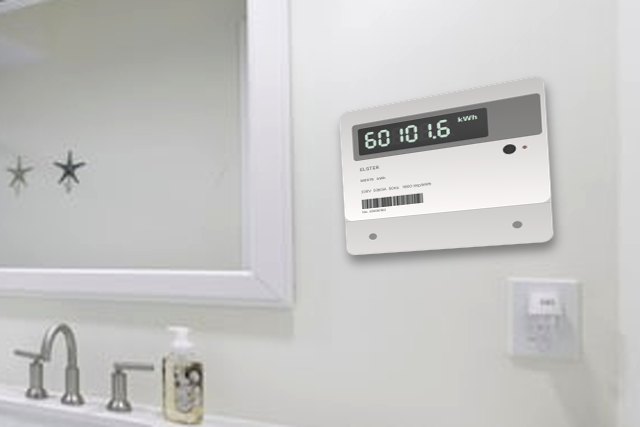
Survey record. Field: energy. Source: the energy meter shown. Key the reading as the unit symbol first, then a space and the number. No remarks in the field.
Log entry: kWh 60101.6
